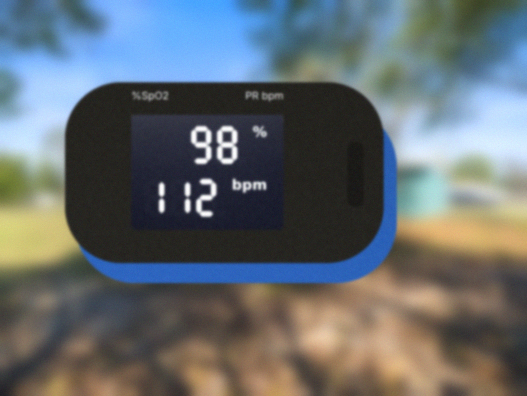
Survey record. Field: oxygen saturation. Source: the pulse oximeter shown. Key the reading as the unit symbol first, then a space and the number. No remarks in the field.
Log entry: % 98
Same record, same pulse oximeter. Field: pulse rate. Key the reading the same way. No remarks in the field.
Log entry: bpm 112
